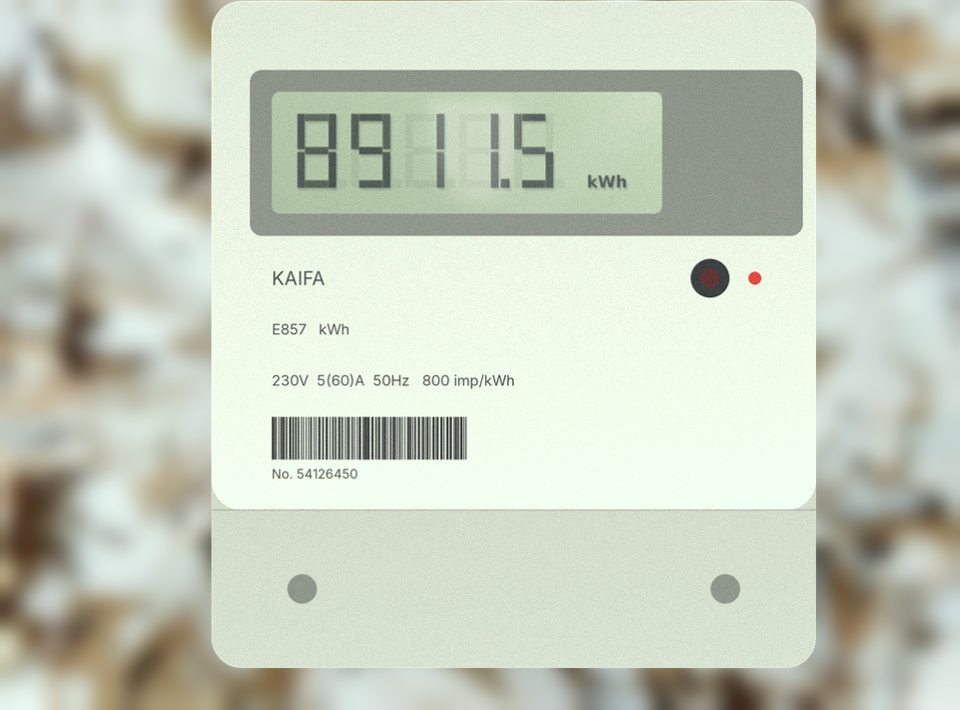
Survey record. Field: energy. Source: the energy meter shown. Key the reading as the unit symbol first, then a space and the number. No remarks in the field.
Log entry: kWh 8911.5
